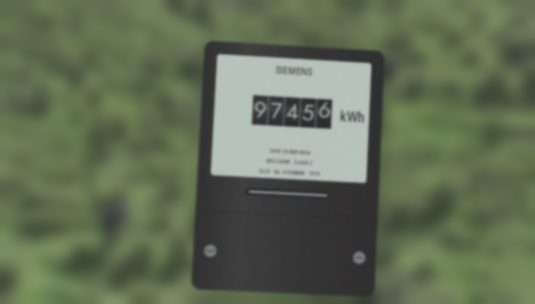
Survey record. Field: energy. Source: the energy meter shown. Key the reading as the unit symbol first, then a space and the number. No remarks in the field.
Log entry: kWh 97456
